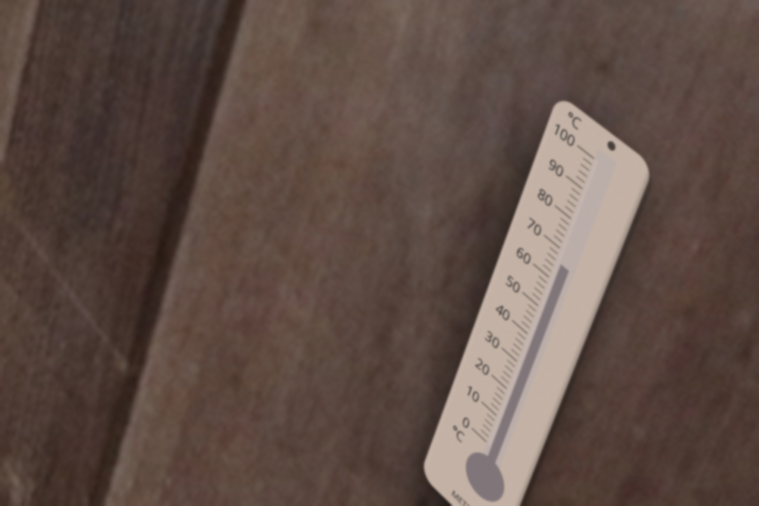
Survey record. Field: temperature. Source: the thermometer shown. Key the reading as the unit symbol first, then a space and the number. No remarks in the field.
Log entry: °C 66
